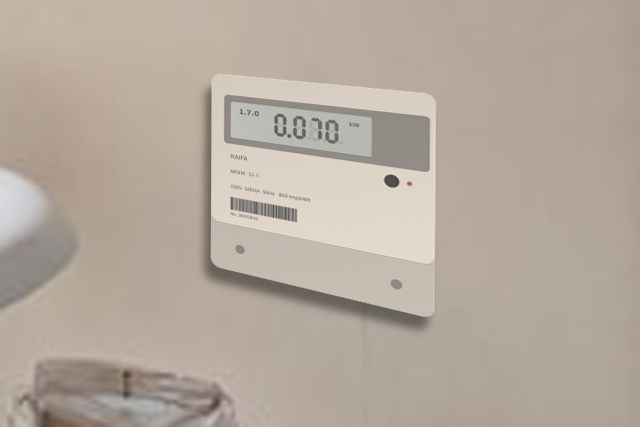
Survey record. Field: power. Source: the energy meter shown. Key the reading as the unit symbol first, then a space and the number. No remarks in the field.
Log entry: kW 0.070
